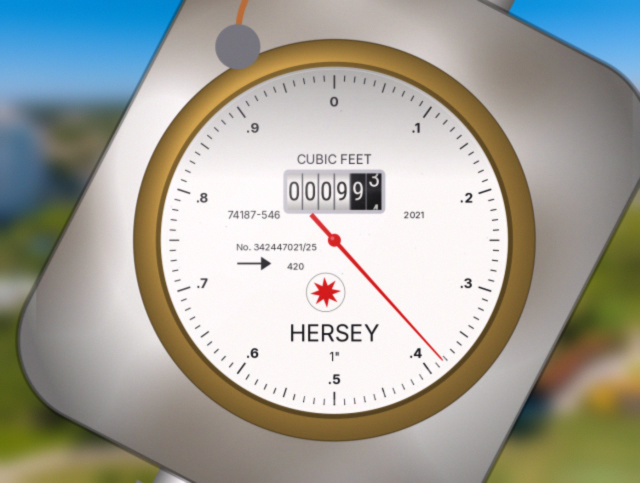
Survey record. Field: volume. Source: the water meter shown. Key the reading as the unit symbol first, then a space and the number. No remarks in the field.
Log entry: ft³ 993.38
